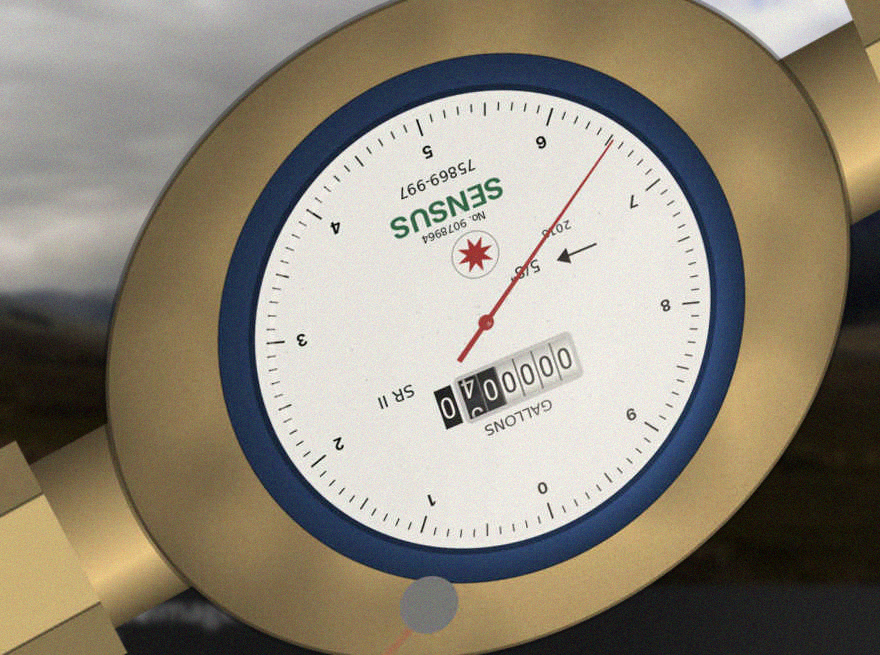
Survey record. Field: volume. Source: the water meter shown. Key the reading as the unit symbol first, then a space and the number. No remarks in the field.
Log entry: gal 36.5
